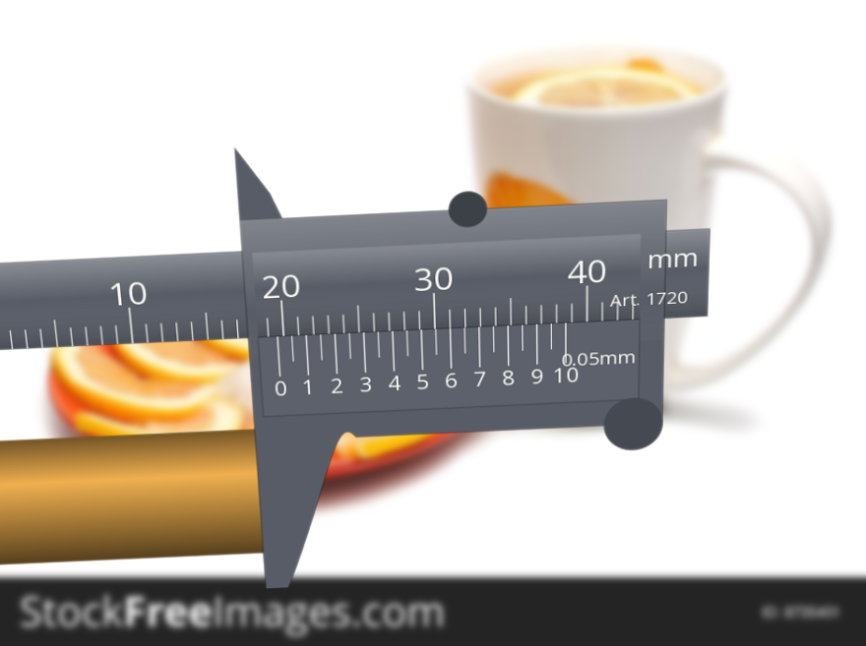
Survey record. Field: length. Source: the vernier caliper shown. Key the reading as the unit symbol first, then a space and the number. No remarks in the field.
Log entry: mm 19.6
